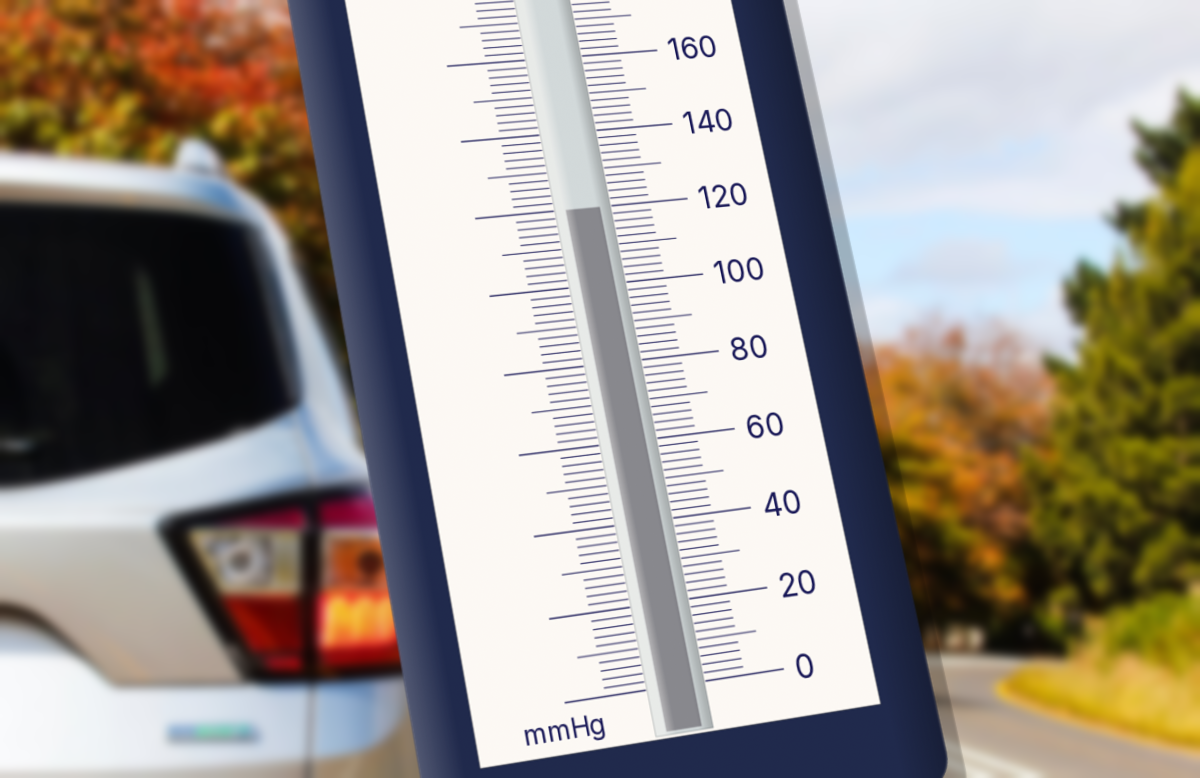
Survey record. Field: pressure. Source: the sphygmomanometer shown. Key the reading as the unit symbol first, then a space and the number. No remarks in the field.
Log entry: mmHg 120
